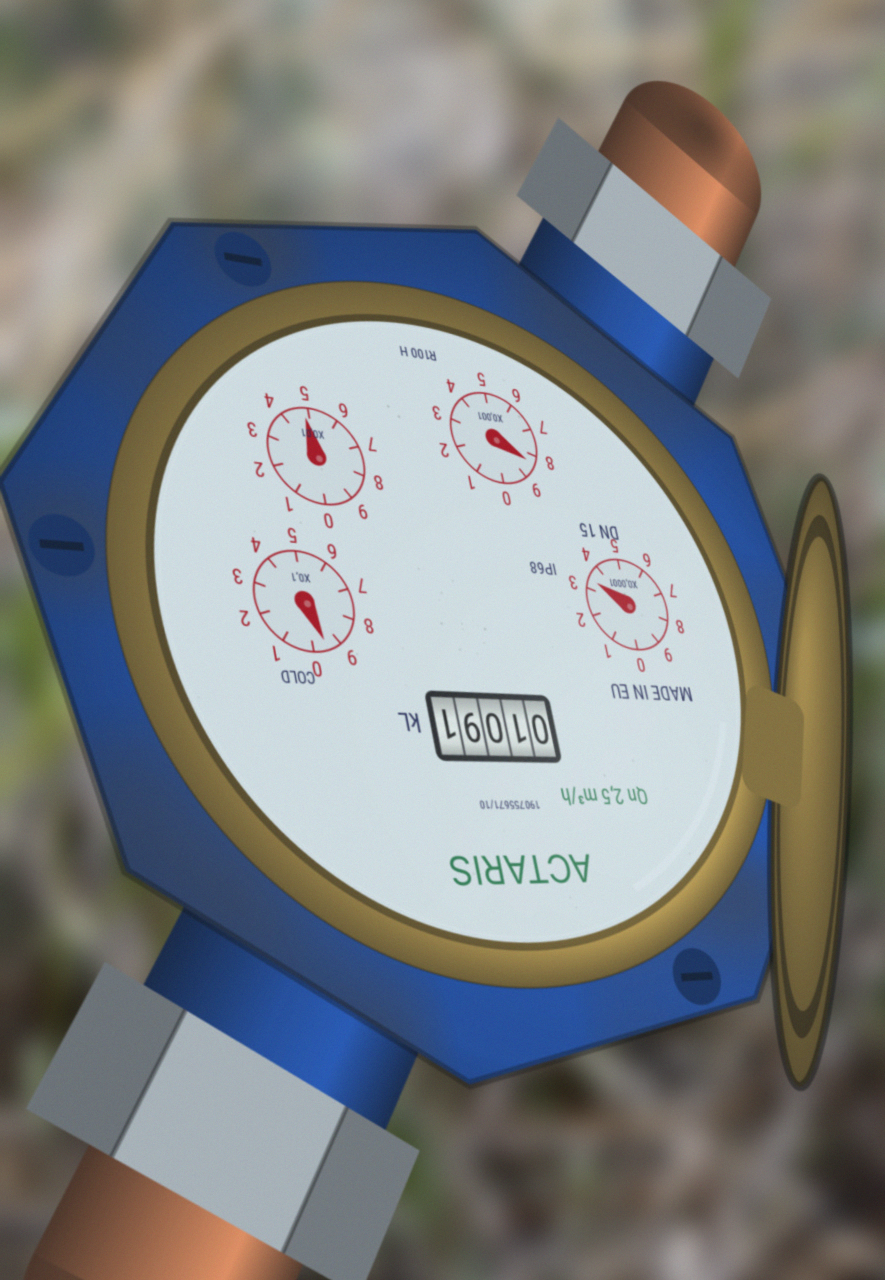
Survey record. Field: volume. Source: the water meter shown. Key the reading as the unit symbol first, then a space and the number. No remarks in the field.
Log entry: kL 1090.9483
